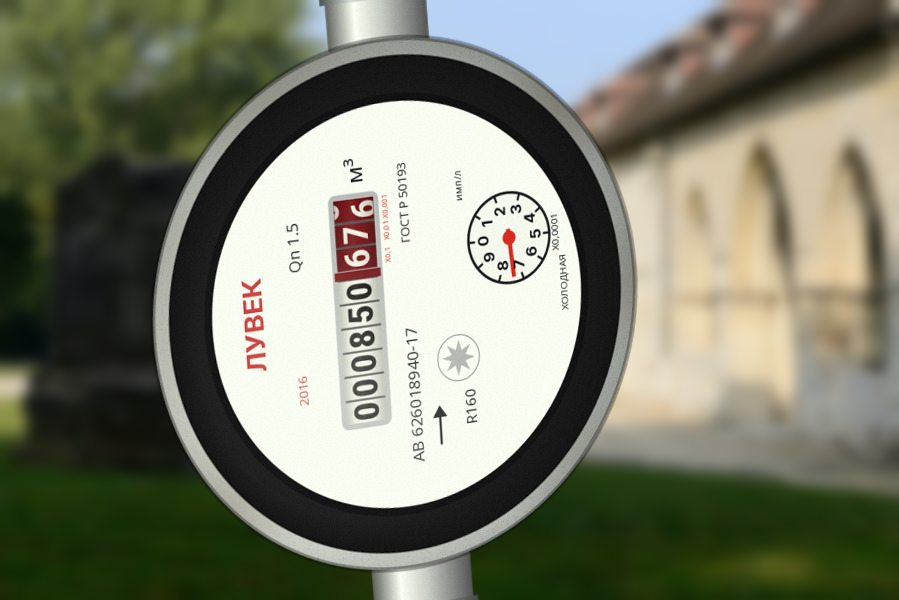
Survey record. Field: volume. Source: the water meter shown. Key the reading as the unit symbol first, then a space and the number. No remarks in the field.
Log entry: m³ 850.6757
